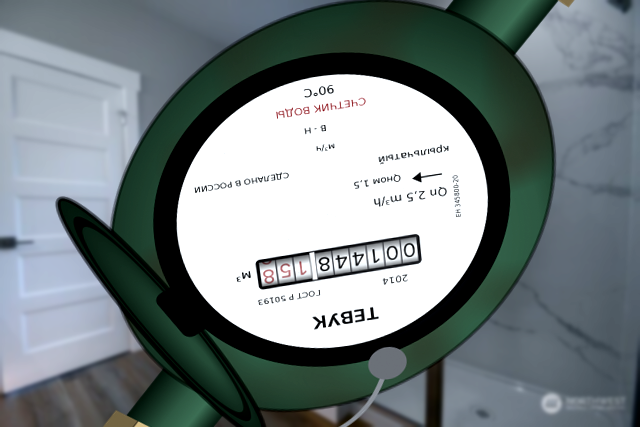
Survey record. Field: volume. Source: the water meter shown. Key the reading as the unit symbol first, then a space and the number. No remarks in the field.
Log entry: m³ 1448.158
